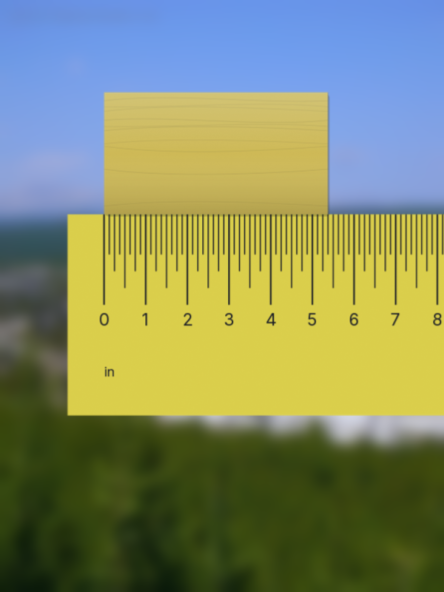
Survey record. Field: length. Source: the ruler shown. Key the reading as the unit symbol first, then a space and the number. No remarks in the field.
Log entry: in 5.375
